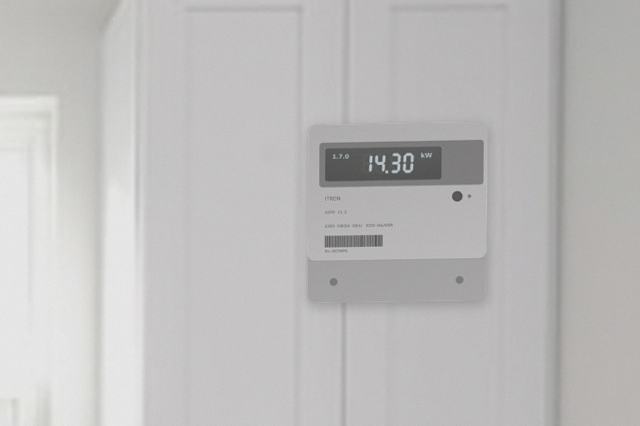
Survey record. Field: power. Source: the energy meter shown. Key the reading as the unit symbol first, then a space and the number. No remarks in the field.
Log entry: kW 14.30
